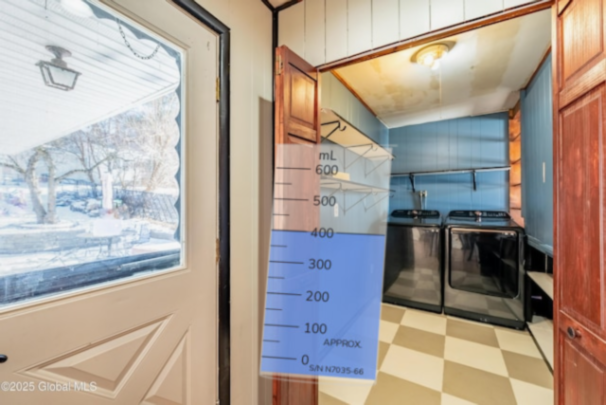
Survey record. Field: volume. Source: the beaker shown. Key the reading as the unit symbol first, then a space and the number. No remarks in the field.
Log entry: mL 400
